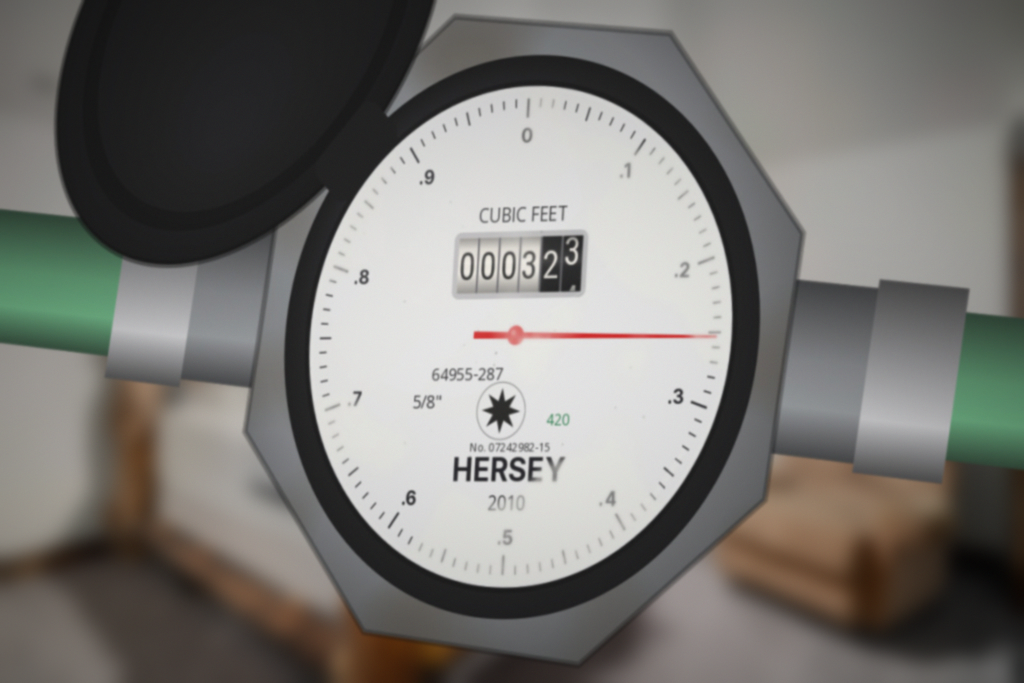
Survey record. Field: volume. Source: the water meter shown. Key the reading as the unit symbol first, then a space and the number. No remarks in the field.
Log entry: ft³ 323.25
